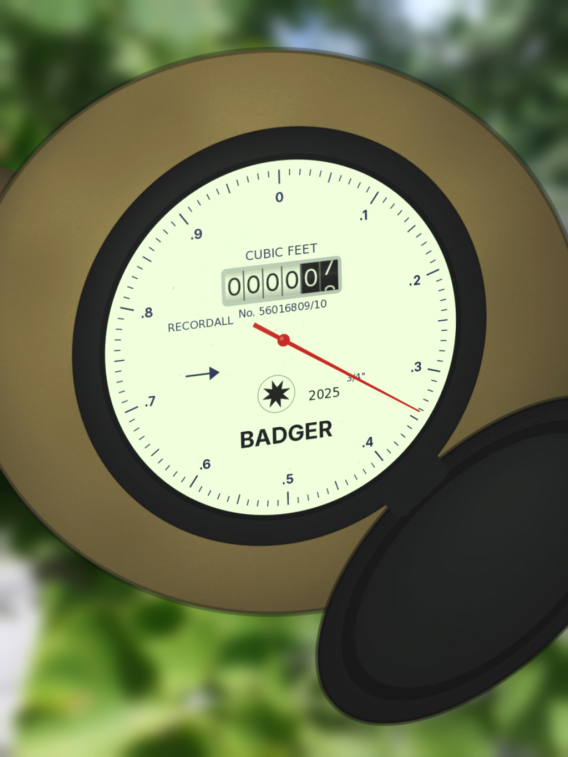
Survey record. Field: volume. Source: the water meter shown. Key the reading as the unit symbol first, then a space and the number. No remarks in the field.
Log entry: ft³ 7.34
